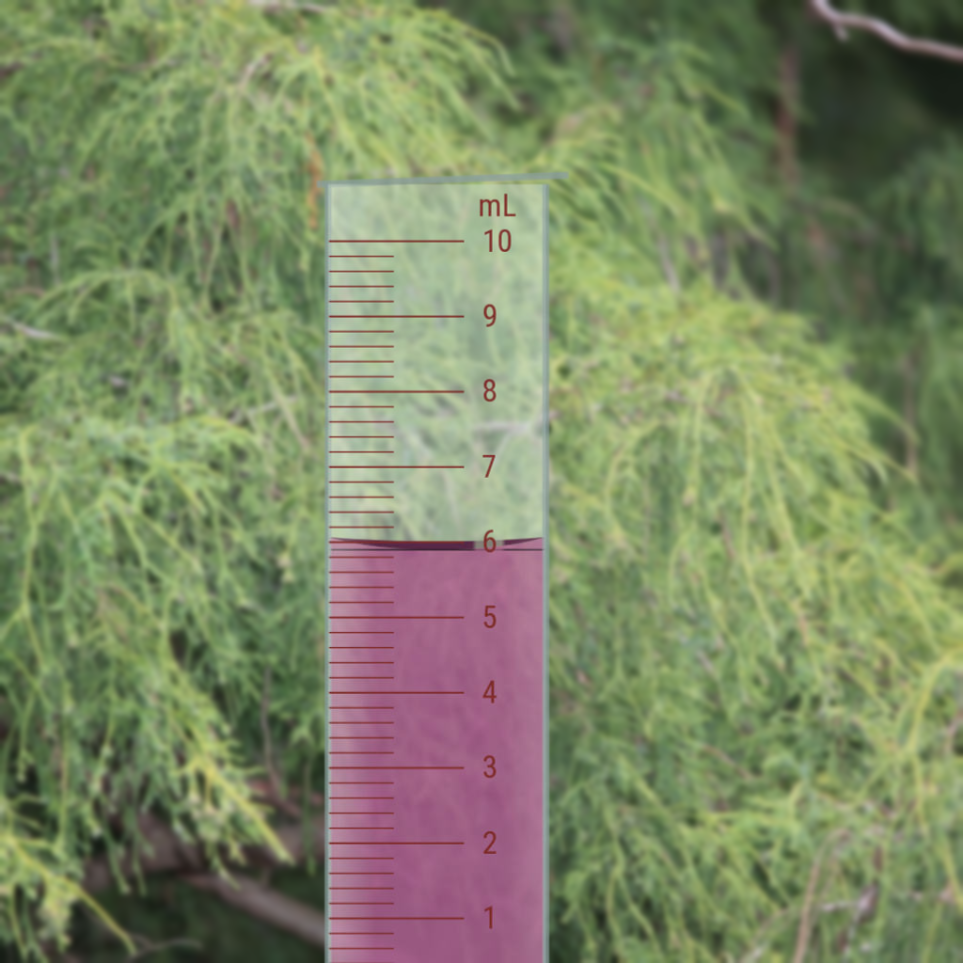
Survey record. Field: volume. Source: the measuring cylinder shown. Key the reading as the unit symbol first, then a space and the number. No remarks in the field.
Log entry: mL 5.9
